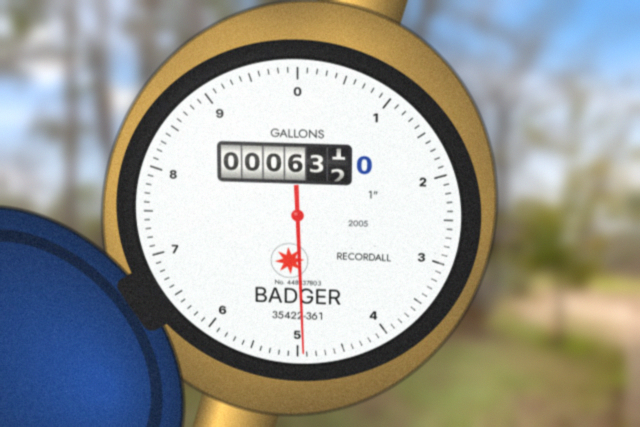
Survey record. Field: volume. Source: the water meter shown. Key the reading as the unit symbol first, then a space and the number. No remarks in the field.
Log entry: gal 6314.9
